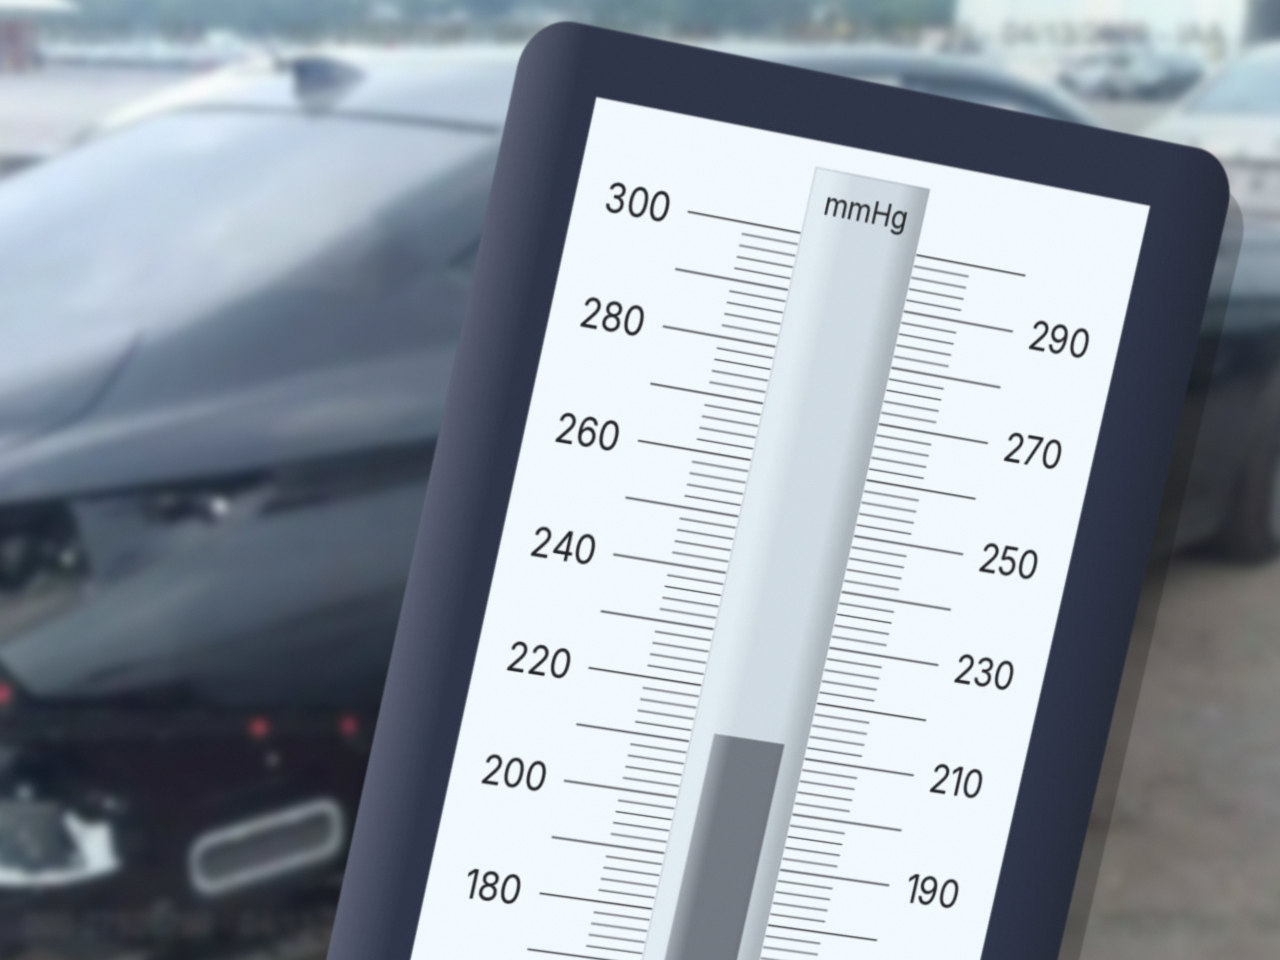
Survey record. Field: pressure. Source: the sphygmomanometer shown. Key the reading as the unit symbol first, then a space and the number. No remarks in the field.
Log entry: mmHg 212
